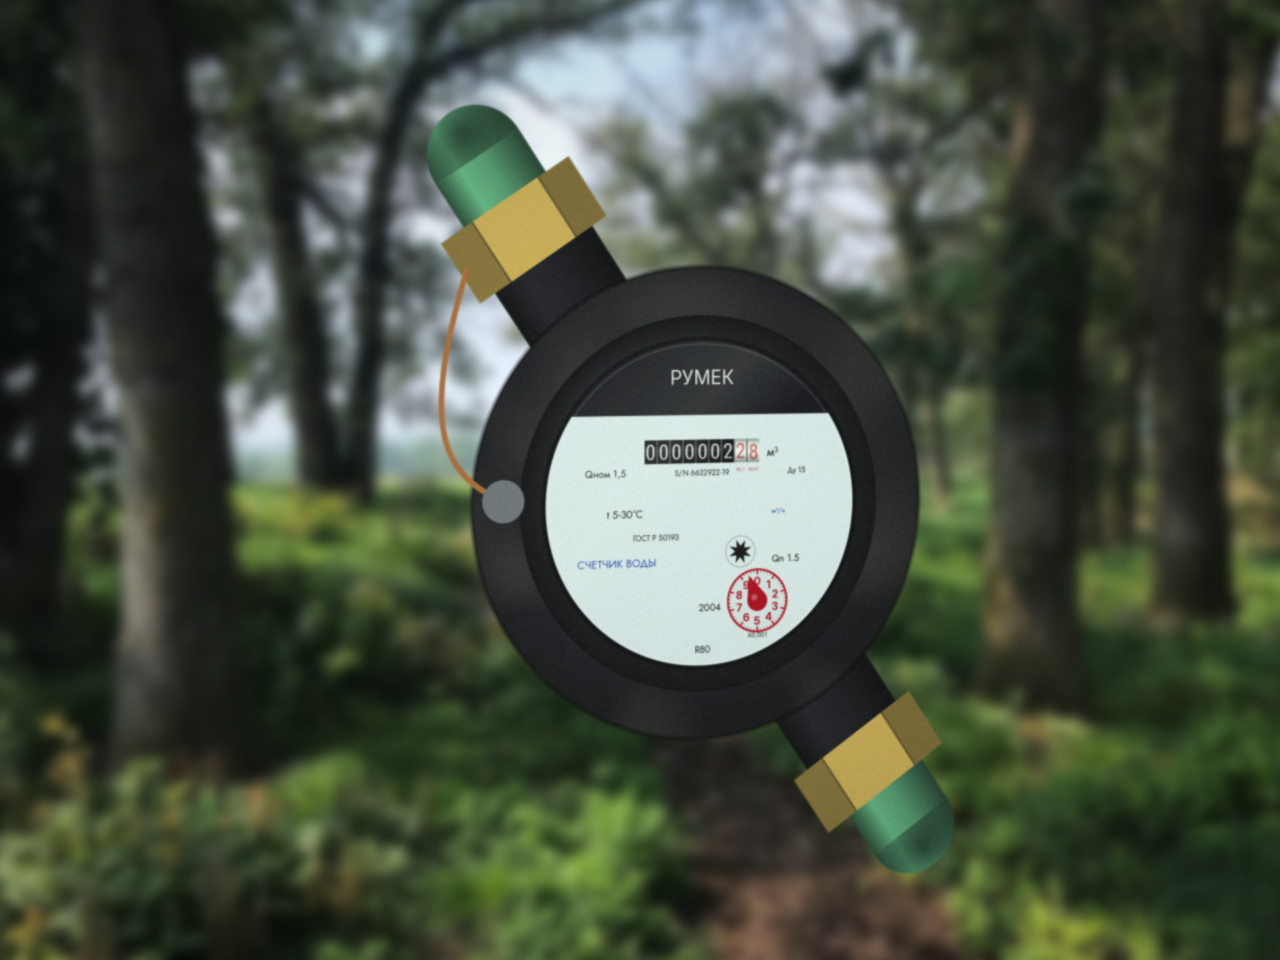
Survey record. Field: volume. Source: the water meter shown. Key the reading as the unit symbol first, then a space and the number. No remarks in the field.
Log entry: m³ 2.279
